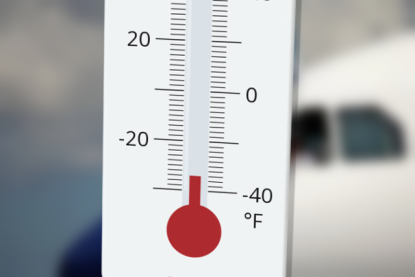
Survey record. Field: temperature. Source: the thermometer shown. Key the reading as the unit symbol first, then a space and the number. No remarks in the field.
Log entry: °F -34
